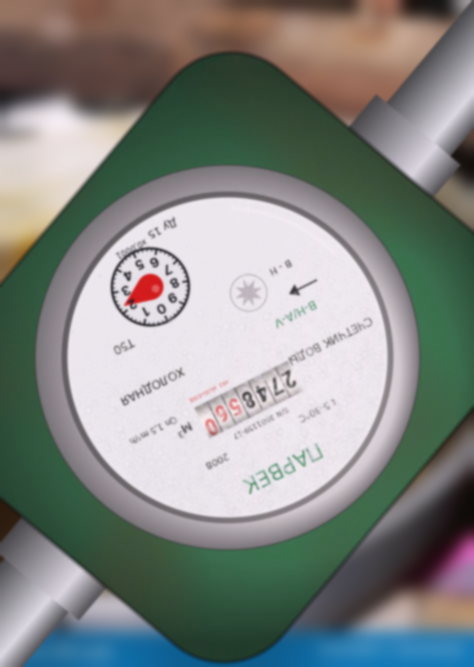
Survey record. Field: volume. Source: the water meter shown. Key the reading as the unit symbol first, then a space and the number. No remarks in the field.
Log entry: m³ 2748.5602
